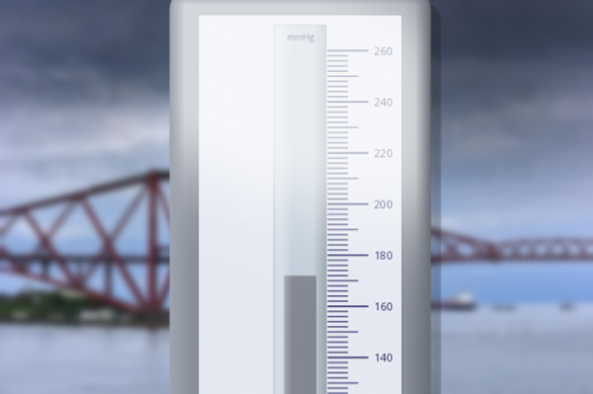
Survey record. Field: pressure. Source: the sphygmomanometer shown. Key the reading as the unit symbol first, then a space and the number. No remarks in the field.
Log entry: mmHg 172
